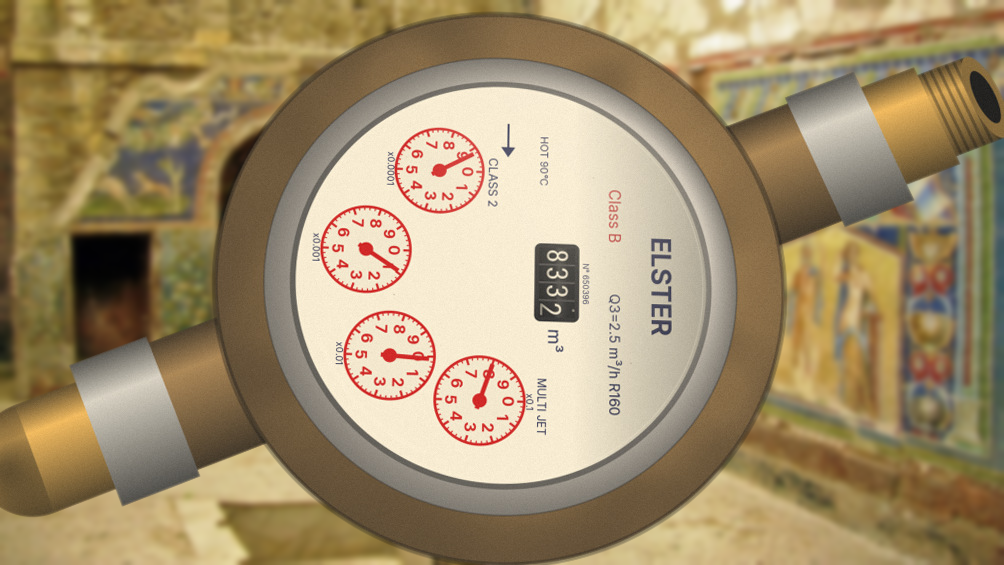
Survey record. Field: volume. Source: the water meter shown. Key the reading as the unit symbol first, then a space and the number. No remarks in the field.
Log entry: m³ 8331.8009
